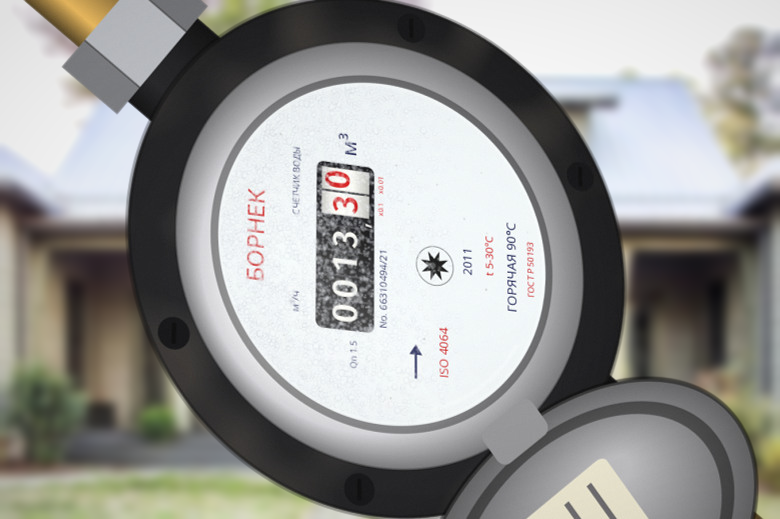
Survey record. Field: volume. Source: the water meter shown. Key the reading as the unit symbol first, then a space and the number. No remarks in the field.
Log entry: m³ 13.30
